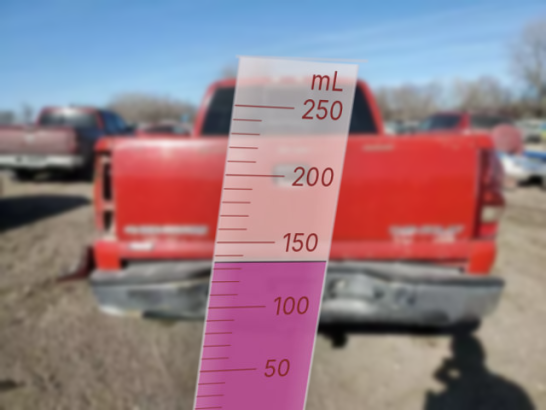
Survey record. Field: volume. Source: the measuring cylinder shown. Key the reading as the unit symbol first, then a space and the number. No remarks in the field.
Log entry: mL 135
